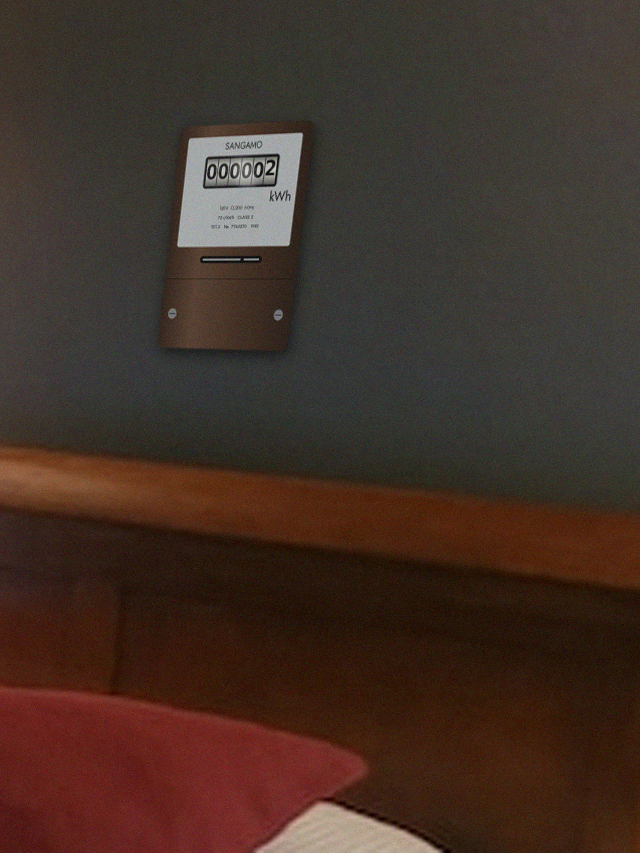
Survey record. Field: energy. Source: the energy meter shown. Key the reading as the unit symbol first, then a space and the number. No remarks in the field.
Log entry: kWh 2
